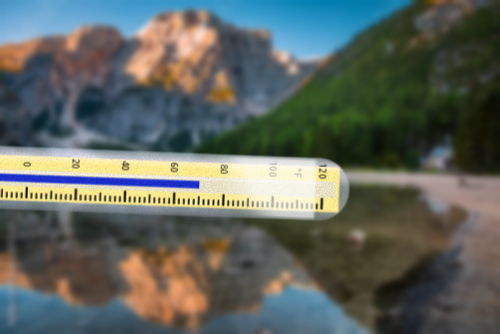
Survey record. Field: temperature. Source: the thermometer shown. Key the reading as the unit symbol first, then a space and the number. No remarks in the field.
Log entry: °F 70
